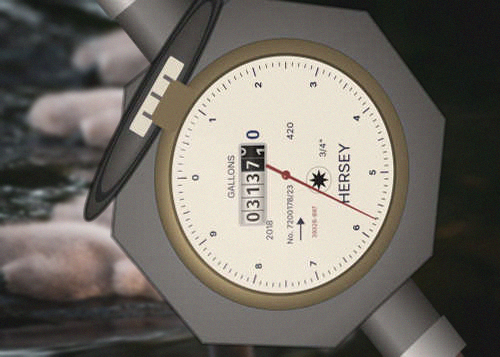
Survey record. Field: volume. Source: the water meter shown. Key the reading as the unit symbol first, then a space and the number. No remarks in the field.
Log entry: gal 313705.7
